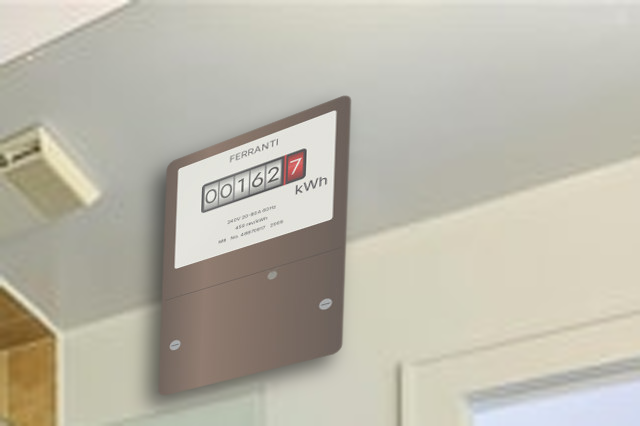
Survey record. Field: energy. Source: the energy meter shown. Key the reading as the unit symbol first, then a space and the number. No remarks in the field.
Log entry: kWh 162.7
